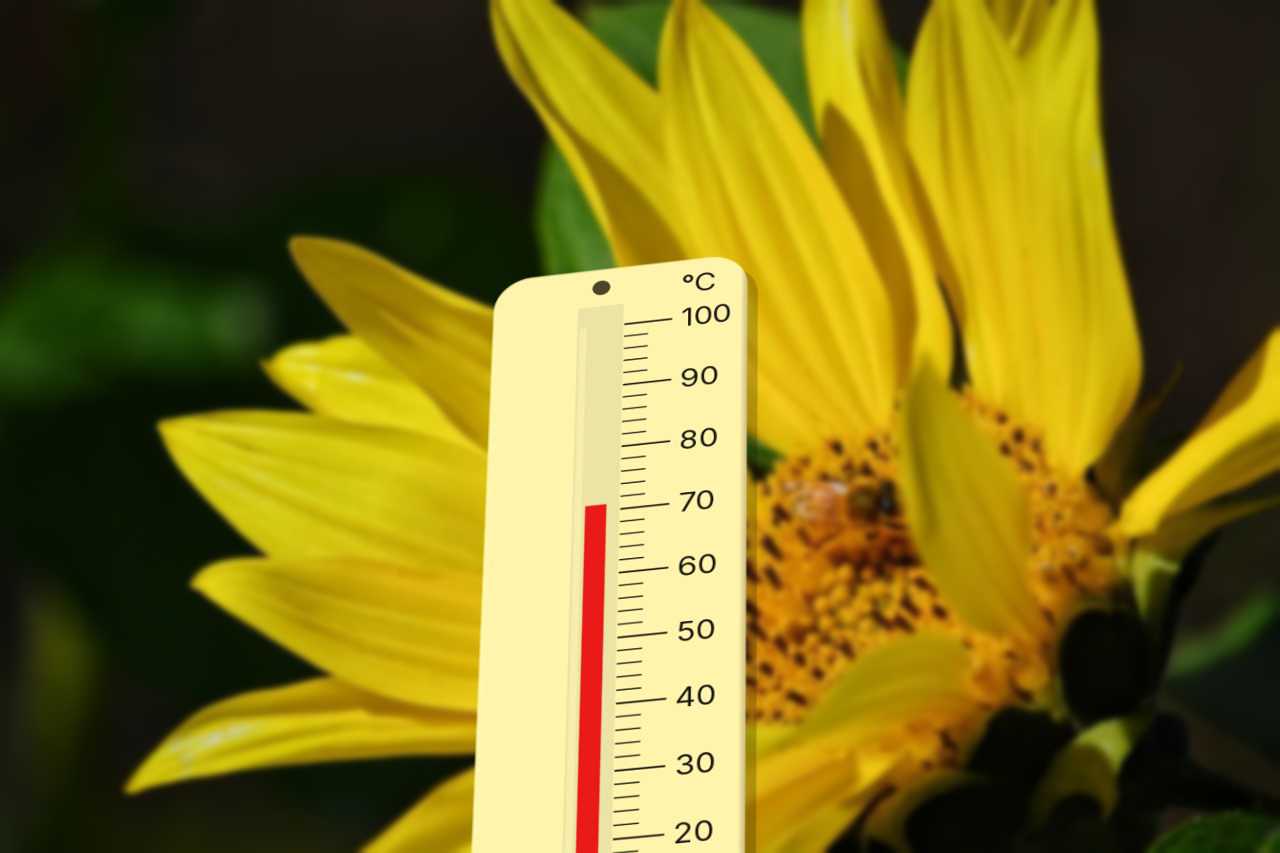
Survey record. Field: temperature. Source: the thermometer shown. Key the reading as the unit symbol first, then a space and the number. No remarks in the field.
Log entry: °C 71
